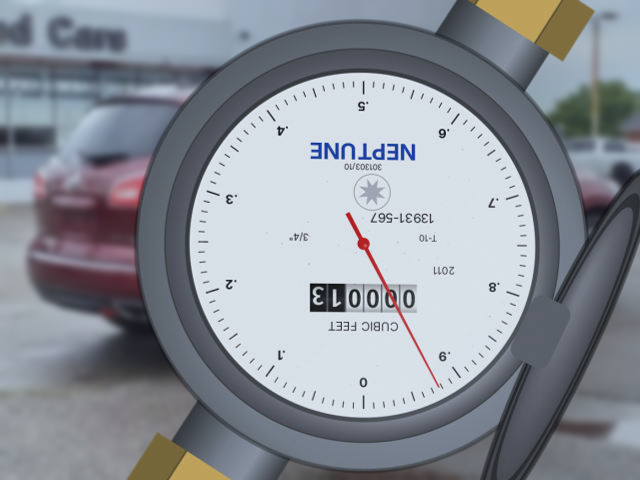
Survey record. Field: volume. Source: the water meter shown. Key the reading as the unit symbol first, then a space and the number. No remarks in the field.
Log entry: ft³ 12.92
